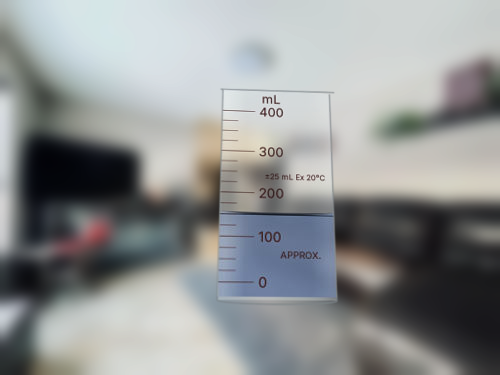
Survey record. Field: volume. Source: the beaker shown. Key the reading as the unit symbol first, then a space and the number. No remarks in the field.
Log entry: mL 150
